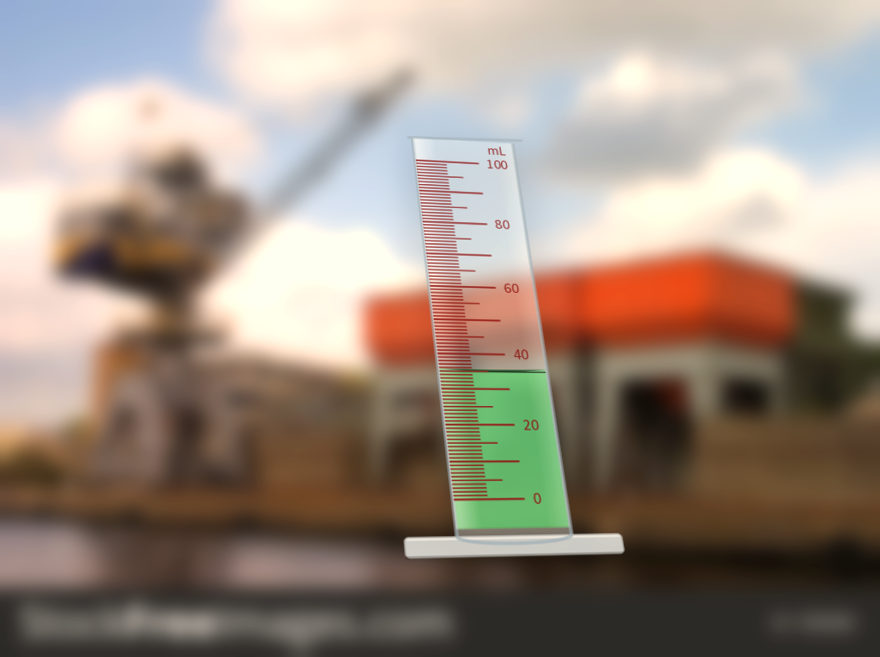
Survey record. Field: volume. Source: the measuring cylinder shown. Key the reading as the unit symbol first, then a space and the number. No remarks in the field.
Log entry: mL 35
